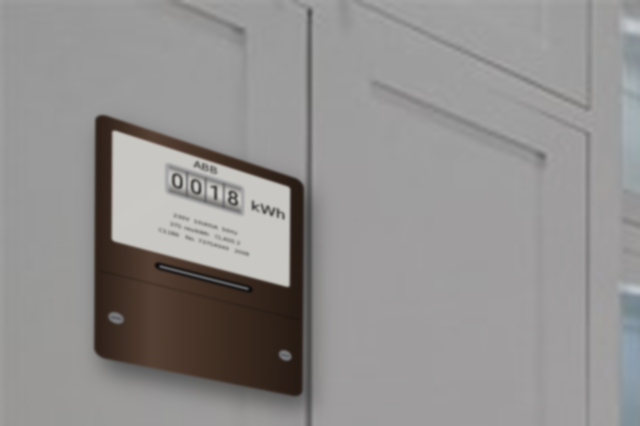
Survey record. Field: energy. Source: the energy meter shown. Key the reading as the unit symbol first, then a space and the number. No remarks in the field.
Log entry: kWh 18
